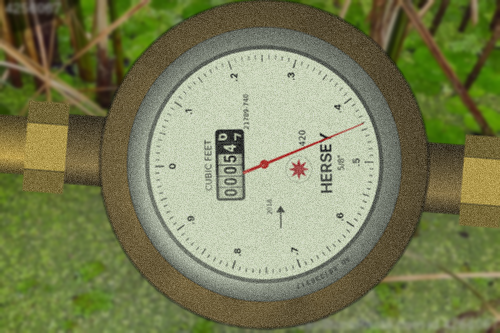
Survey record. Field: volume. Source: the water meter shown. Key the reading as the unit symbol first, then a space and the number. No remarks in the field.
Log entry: ft³ 546.44
